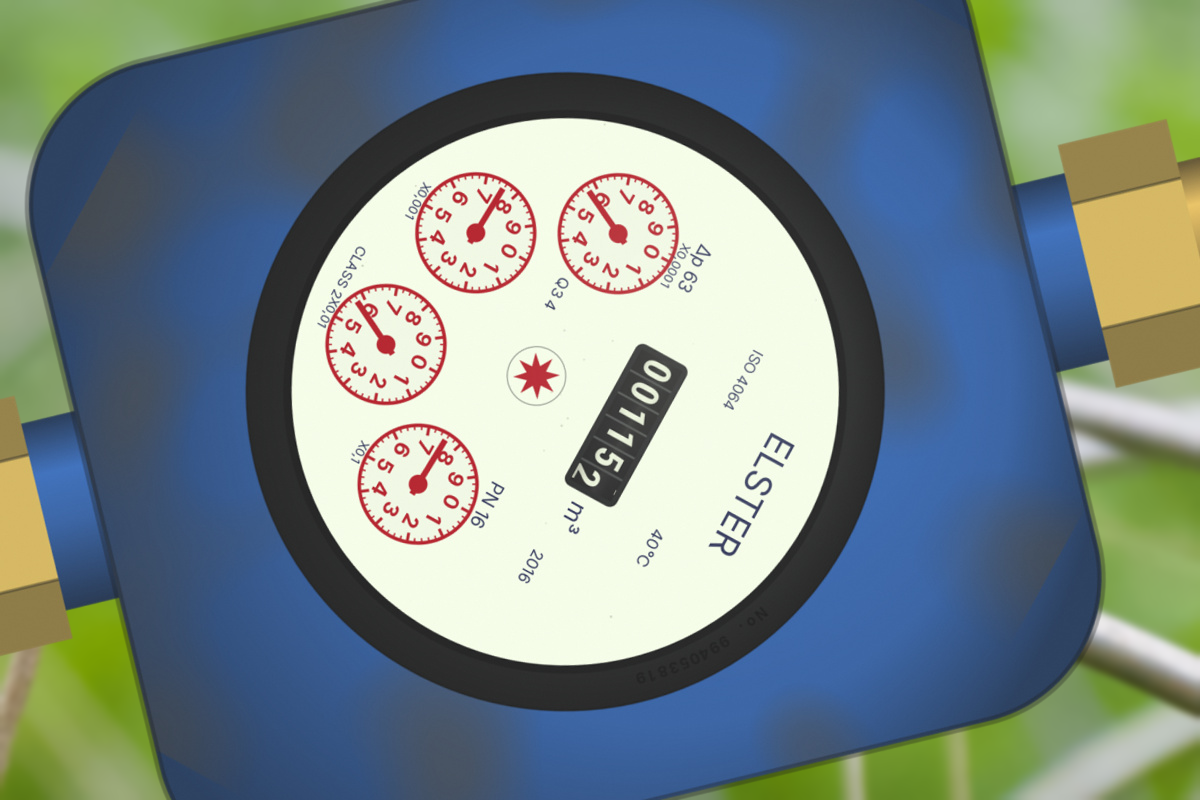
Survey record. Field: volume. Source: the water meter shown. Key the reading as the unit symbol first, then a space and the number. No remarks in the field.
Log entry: m³ 1151.7575
